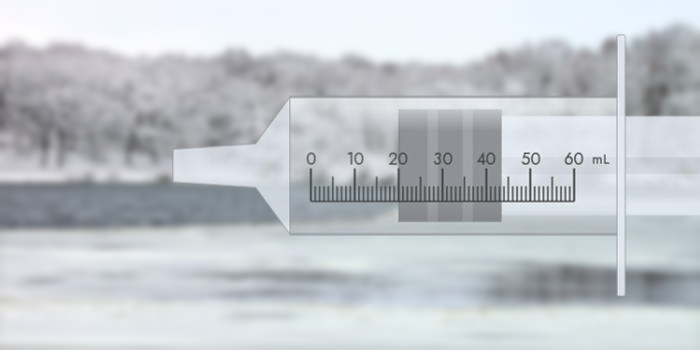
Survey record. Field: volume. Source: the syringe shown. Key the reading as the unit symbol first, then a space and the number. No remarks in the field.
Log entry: mL 20
